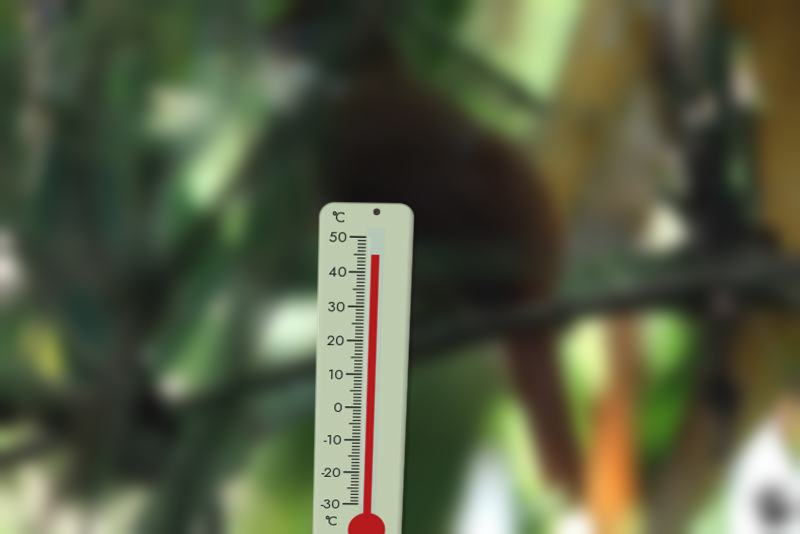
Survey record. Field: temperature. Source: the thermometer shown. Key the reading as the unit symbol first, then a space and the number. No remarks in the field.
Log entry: °C 45
